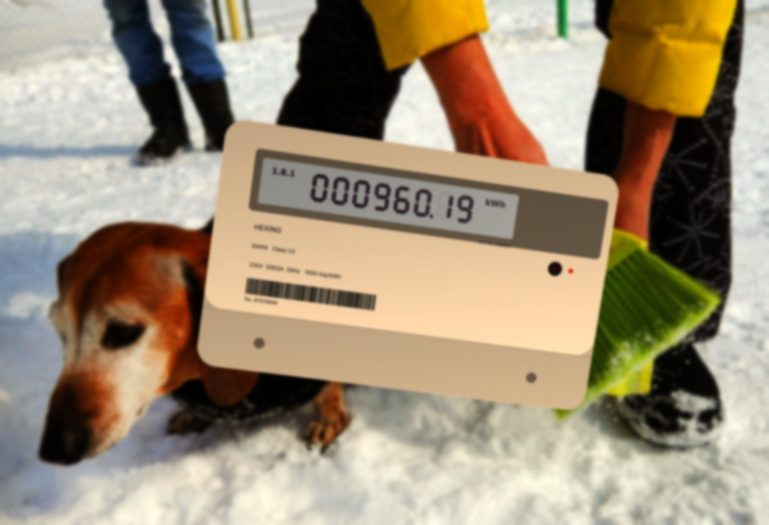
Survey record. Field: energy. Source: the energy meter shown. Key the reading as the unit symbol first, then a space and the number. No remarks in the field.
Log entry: kWh 960.19
